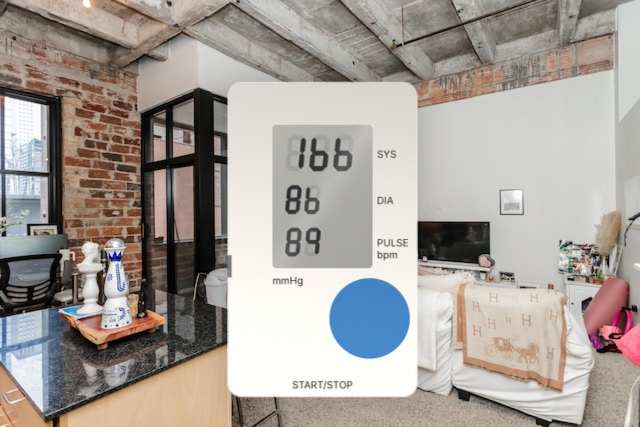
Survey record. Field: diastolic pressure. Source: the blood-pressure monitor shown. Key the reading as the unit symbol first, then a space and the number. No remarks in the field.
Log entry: mmHg 86
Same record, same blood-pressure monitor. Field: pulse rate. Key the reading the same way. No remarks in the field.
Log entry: bpm 89
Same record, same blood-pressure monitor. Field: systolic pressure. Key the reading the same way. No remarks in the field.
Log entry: mmHg 166
